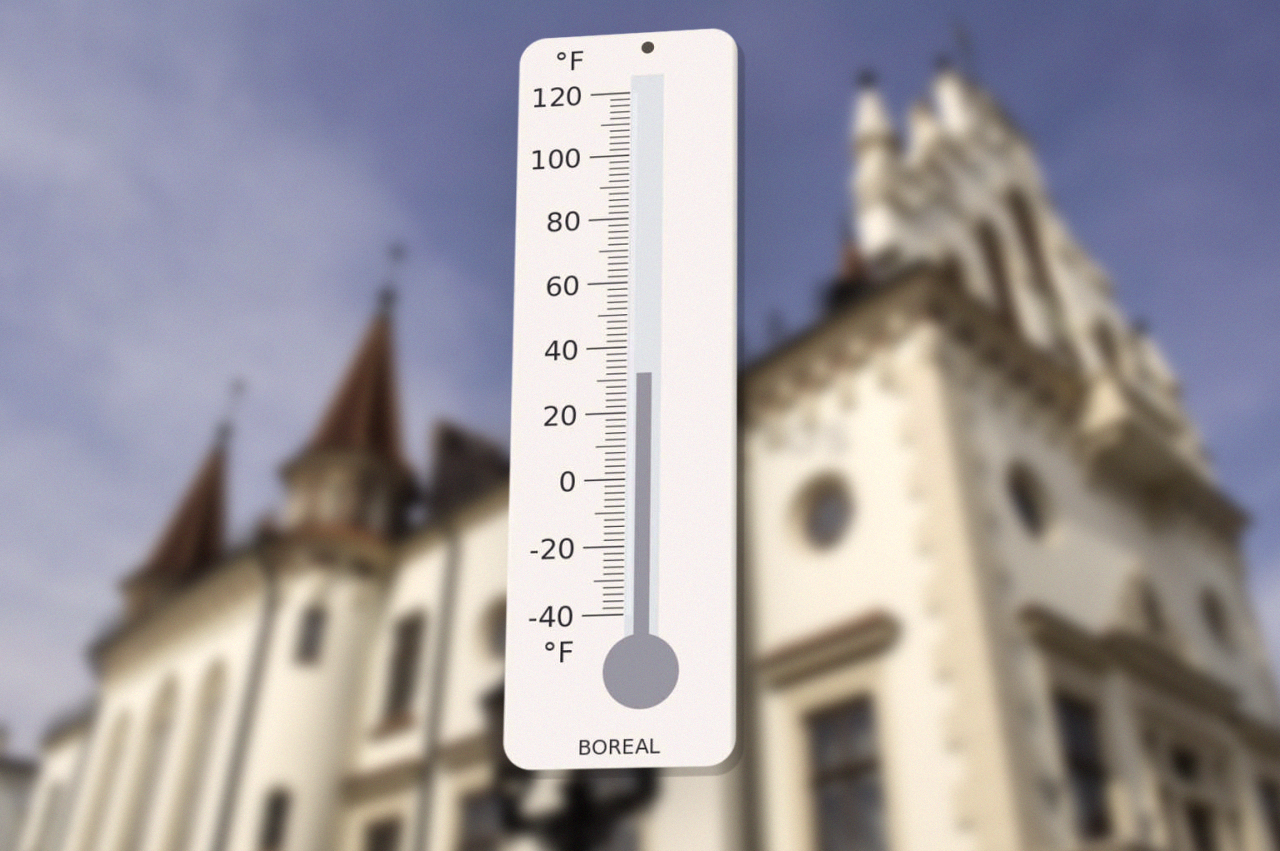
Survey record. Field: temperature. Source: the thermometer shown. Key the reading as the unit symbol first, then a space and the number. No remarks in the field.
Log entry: °F 32
